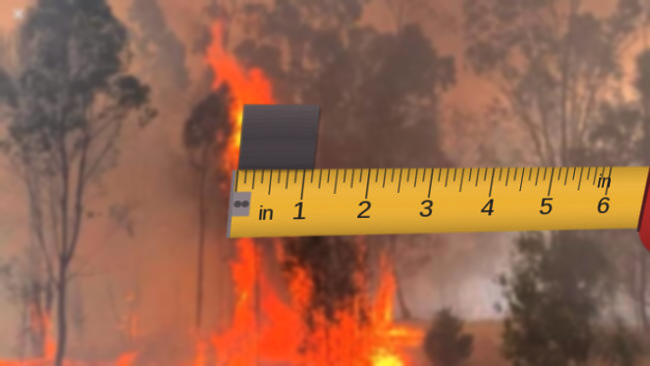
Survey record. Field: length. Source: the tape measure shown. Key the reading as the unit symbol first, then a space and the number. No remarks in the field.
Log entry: in 1.125
